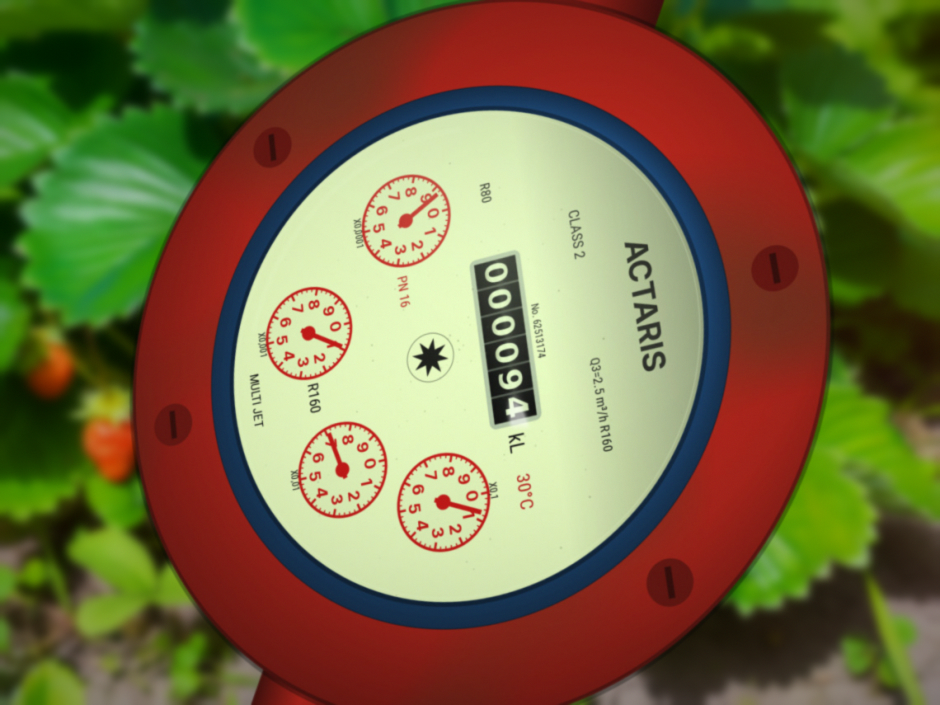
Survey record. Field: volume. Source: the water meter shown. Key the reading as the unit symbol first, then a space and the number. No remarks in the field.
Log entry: kL 94.0709
